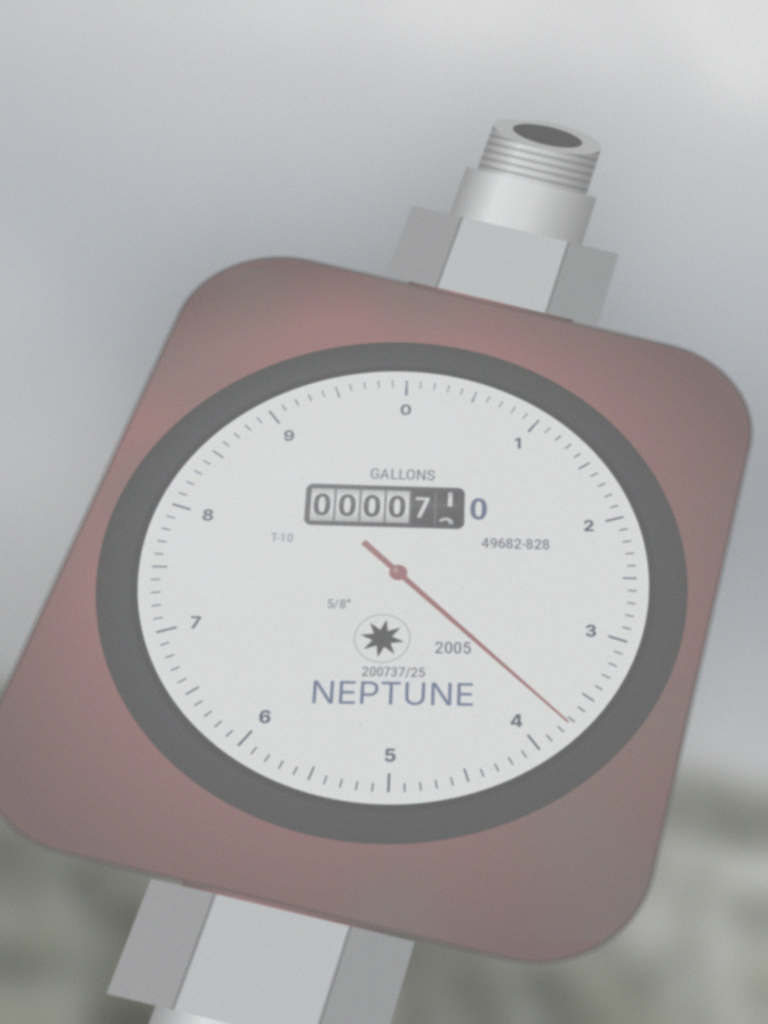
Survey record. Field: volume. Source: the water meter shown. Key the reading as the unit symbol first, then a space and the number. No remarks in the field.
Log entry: gal 713.7
